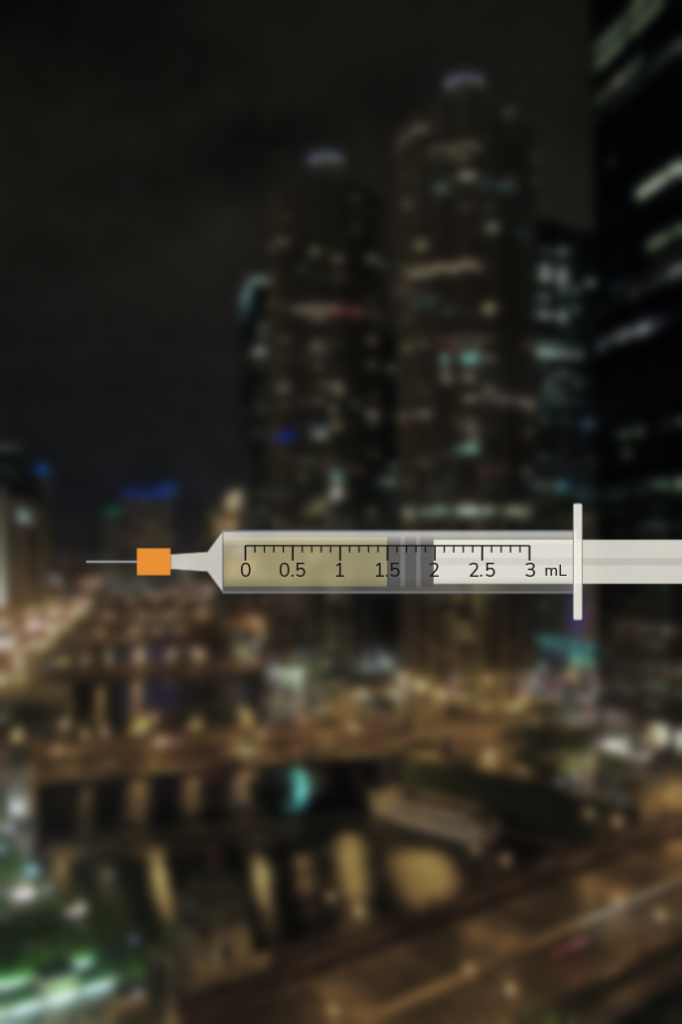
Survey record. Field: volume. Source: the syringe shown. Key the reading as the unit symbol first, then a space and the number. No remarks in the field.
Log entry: mL 1.5
